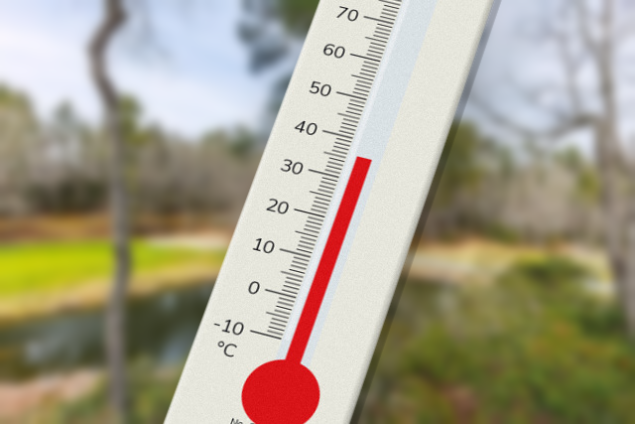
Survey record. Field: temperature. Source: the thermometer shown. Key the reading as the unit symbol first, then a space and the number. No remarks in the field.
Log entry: °C 36
